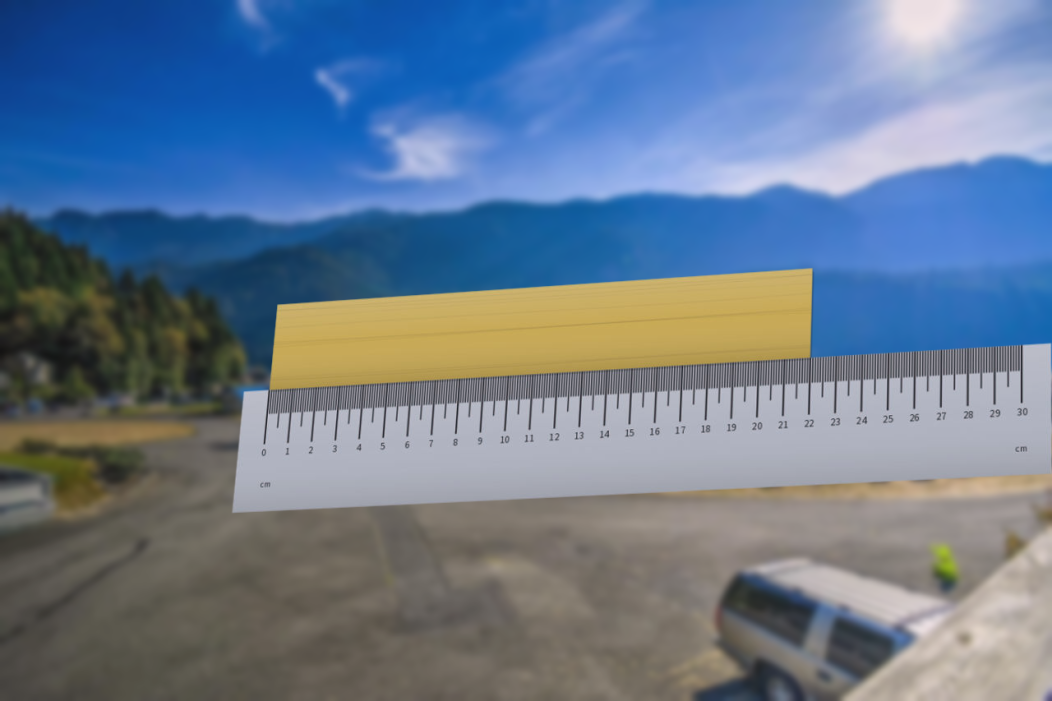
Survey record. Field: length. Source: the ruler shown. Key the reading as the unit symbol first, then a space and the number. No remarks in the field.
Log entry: cm 22
